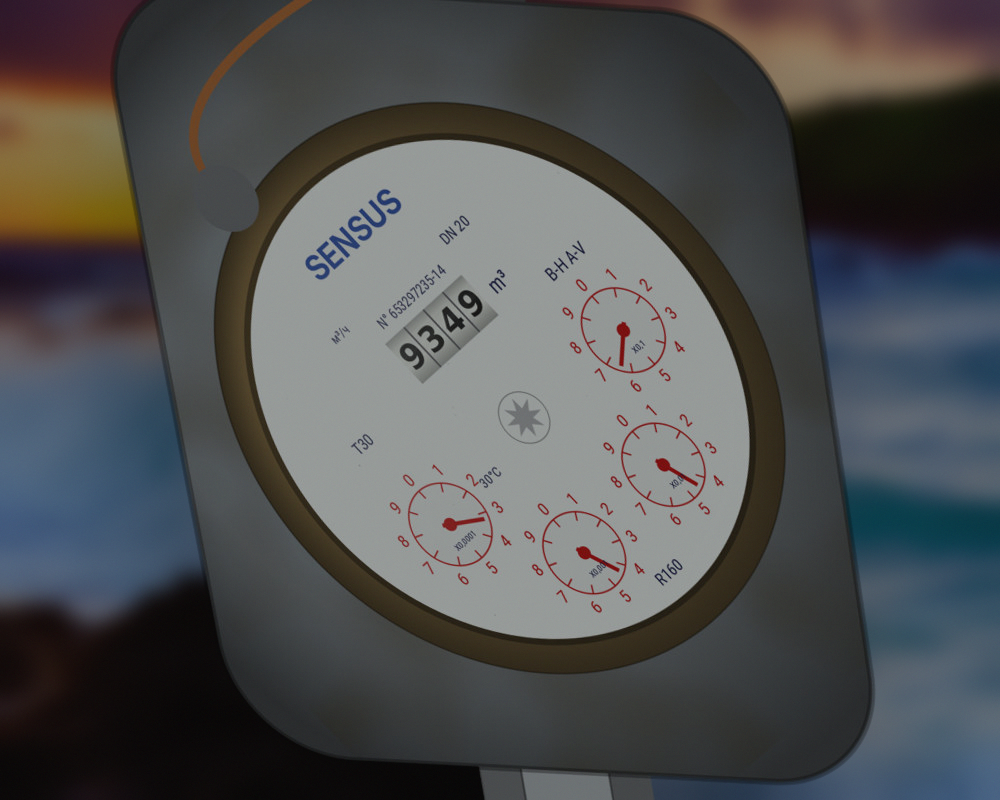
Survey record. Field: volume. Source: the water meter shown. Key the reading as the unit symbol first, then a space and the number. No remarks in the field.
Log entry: m³ 9349.6443
